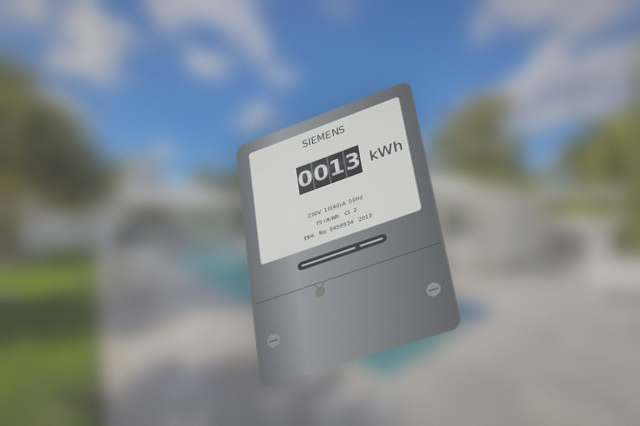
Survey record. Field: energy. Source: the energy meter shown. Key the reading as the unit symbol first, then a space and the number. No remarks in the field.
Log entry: kWh 13
